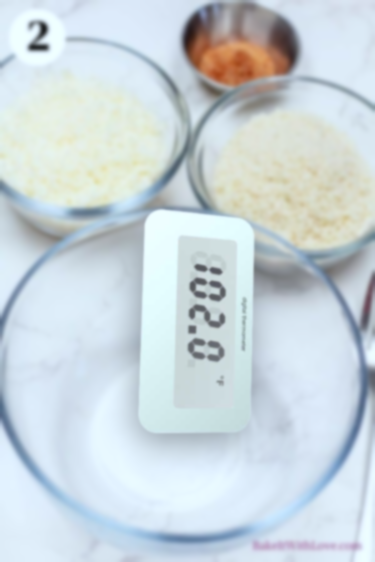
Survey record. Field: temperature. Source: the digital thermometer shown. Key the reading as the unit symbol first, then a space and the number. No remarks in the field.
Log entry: °F 102.0
